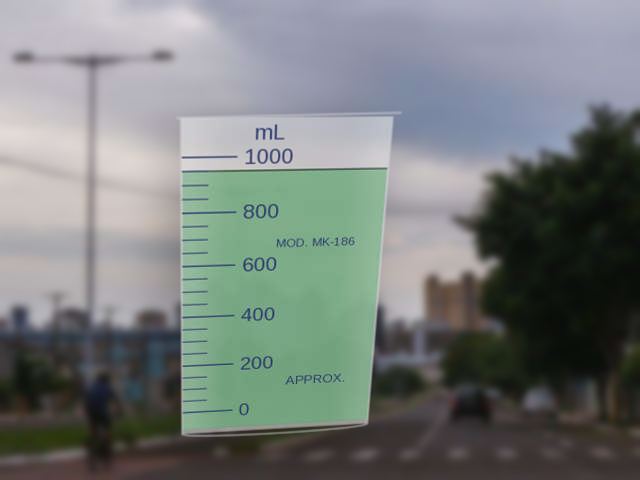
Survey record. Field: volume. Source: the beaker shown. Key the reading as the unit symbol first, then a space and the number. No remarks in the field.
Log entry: mL 950
